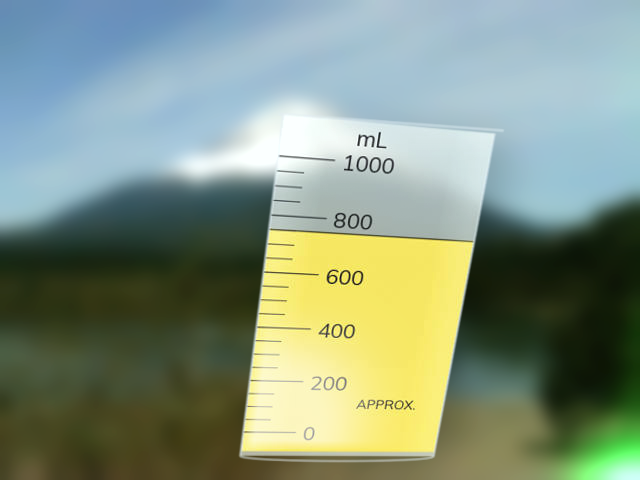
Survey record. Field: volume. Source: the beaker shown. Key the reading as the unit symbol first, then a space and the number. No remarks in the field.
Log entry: mL 750
